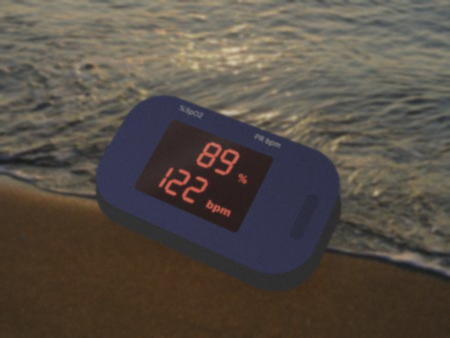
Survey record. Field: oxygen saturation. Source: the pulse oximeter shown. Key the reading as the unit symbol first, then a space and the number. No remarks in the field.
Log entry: % 89
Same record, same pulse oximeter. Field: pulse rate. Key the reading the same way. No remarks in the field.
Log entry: bpm 122
